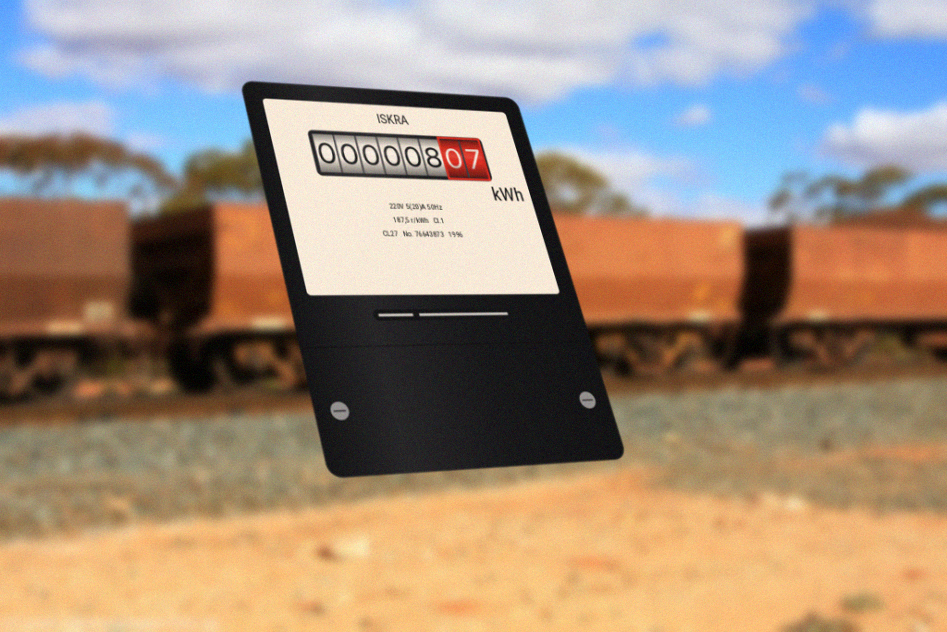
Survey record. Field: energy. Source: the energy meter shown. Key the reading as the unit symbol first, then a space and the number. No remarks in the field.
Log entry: kWh 8.07
